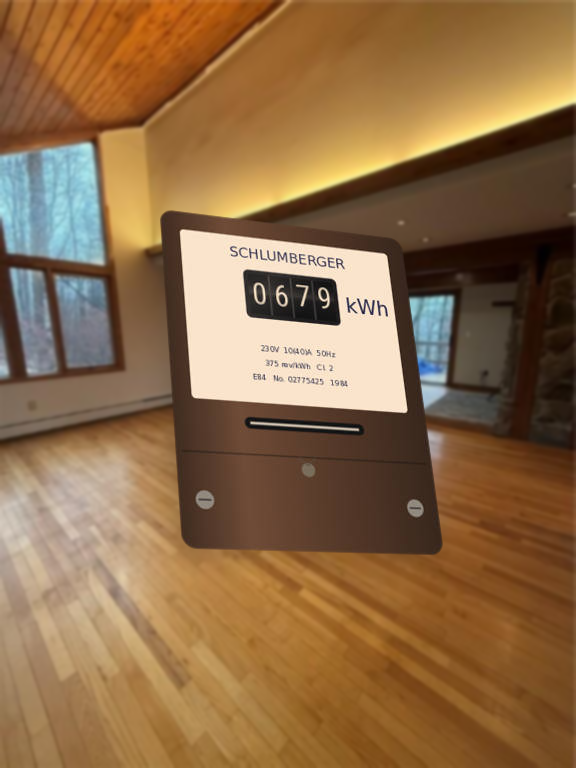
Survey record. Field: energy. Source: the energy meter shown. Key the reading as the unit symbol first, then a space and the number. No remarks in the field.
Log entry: kWh 679
